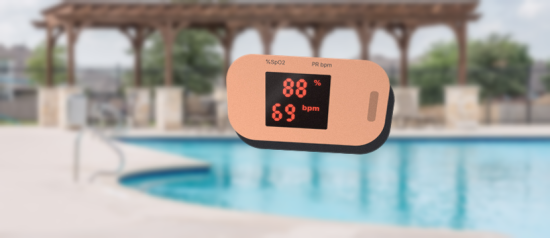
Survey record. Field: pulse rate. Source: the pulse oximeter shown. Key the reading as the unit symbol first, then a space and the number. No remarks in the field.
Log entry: bpm 69
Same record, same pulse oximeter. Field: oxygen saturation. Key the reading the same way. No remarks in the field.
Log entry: % 88
